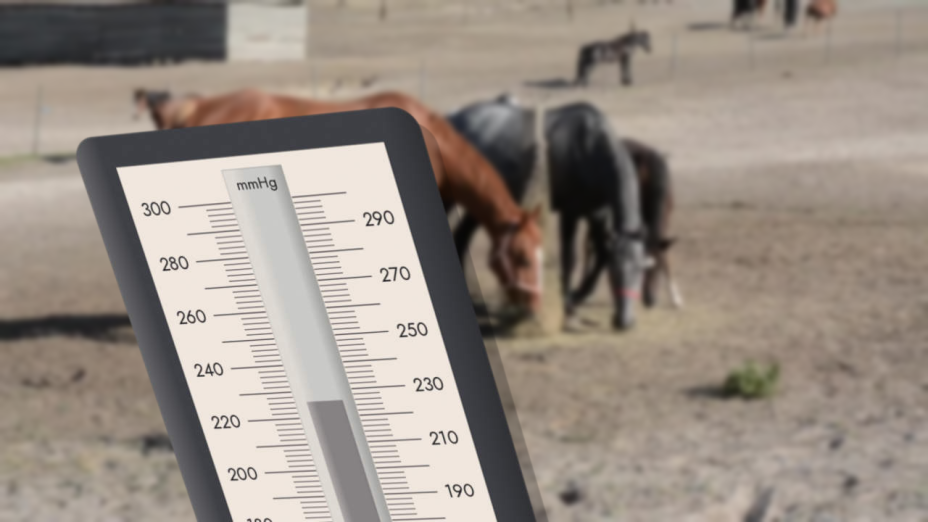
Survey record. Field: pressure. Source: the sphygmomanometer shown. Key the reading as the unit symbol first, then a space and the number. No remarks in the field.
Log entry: mmHg 226
